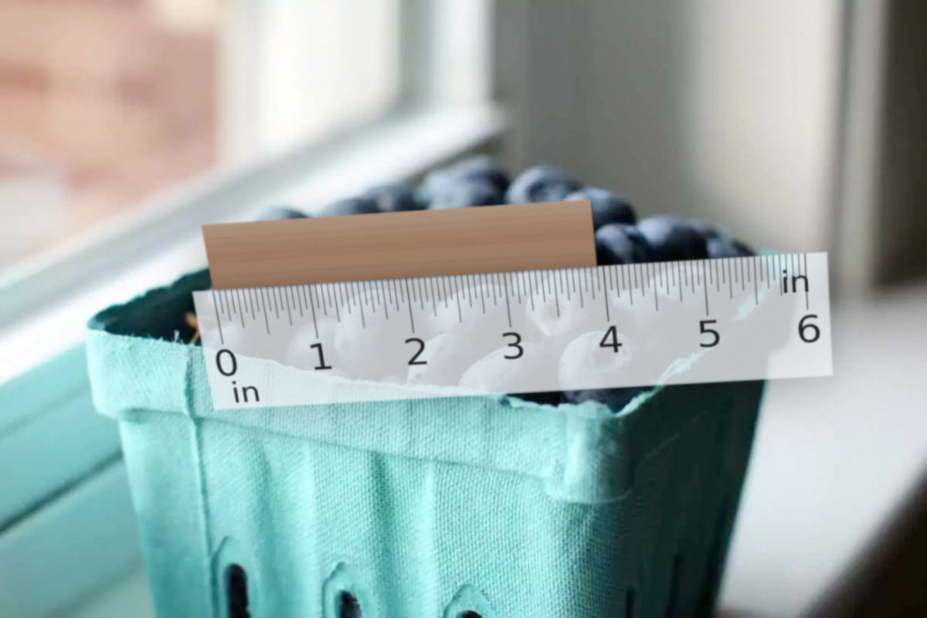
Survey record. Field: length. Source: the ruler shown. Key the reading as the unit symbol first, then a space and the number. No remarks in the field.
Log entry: in 3.9375
